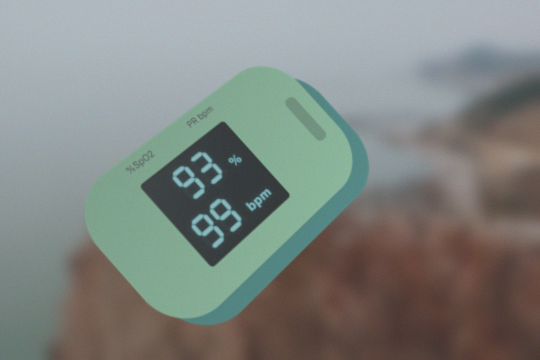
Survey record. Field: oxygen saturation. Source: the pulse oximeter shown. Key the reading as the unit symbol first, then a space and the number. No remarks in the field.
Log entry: % 93
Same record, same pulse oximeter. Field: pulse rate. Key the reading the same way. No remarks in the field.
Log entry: bpm 99
